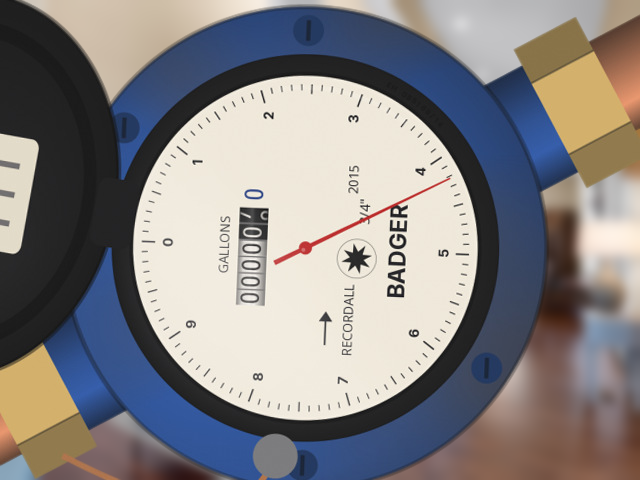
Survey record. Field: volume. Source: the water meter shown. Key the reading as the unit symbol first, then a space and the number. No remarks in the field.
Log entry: gal 74.2
